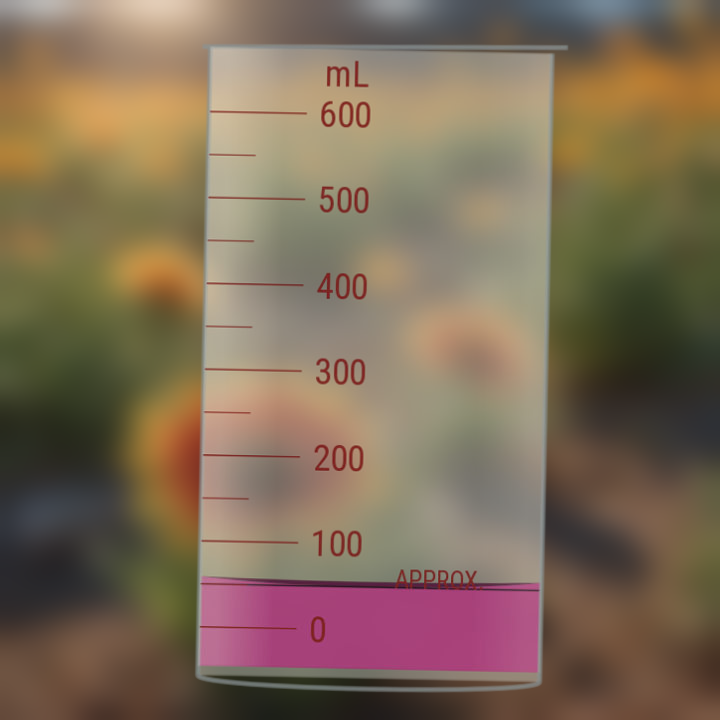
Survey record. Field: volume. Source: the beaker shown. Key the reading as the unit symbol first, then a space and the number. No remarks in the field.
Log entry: mL 50
